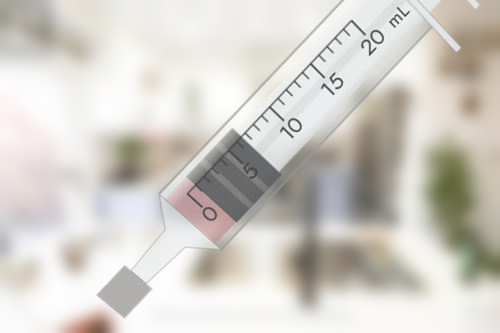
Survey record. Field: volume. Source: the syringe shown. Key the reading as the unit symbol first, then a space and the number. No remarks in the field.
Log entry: mL 1
